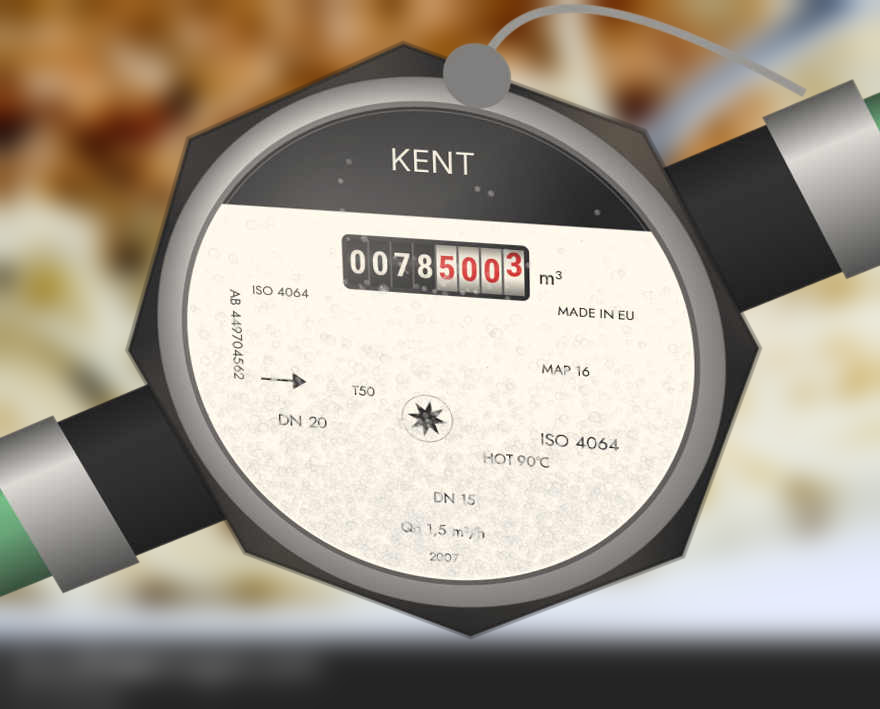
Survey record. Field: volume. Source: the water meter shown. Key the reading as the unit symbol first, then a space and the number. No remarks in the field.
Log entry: m³ 78.5003
